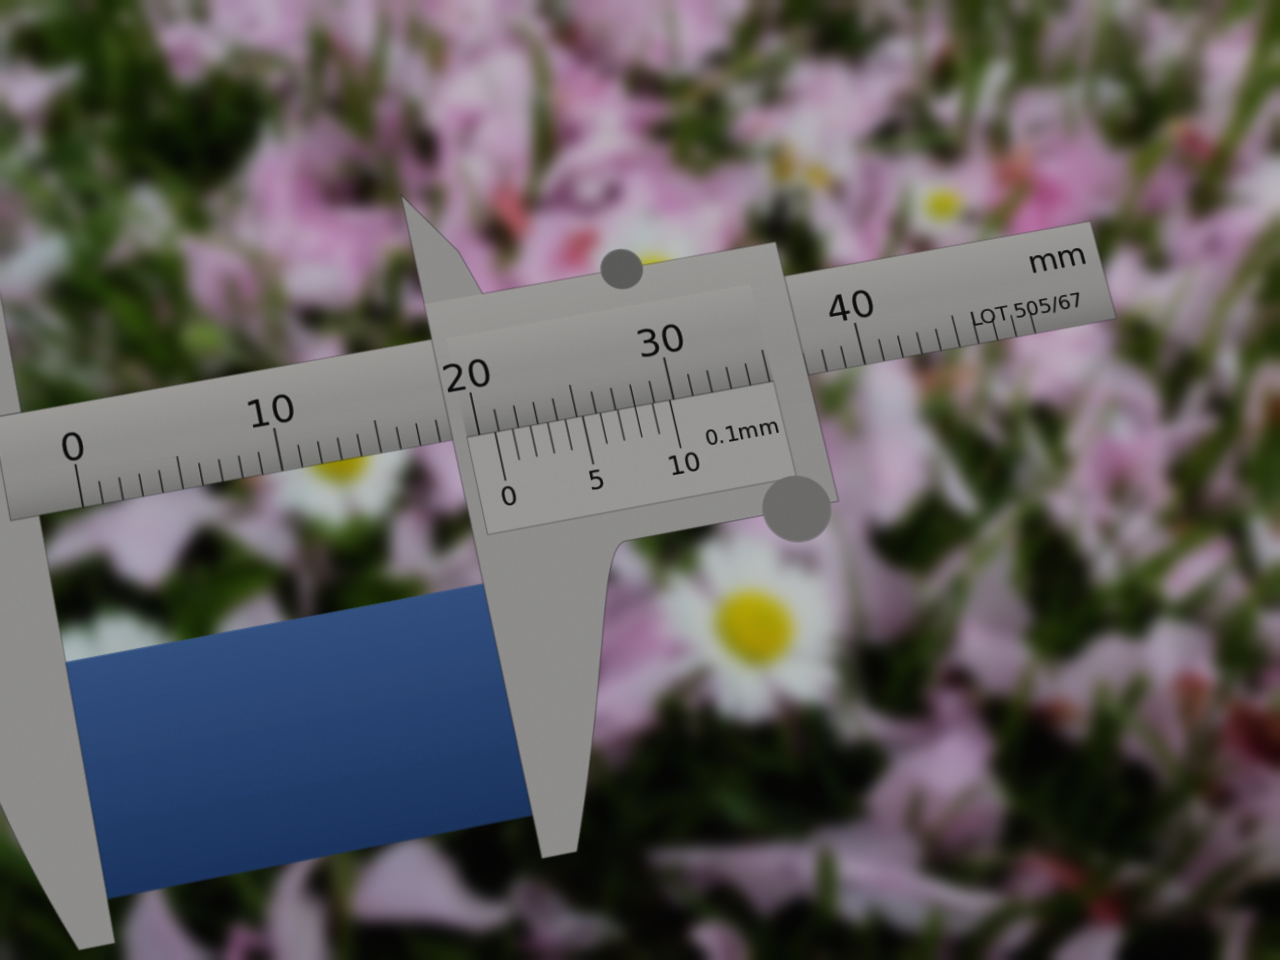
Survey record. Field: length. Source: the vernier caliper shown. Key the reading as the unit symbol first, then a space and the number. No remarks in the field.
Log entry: mm 20.8
